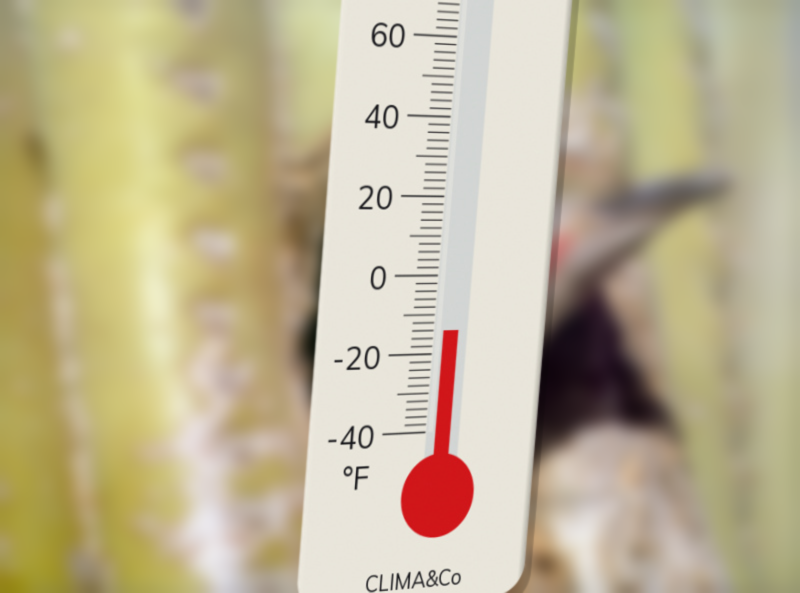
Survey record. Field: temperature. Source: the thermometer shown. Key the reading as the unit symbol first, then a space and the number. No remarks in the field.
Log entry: °F -14
